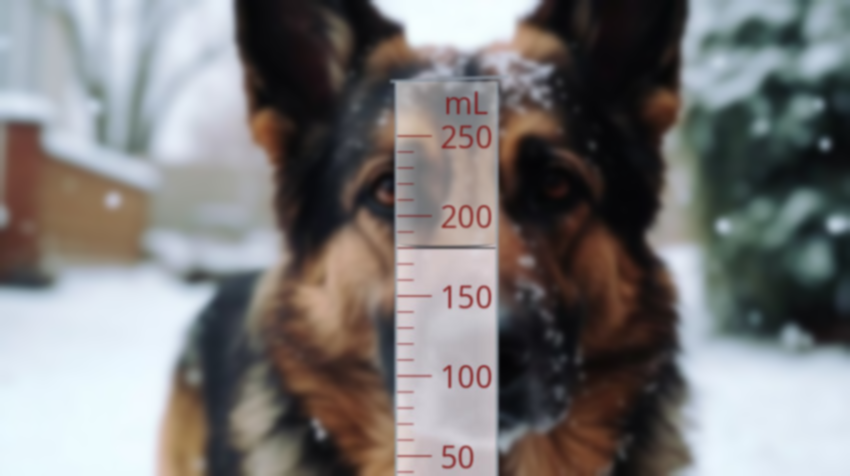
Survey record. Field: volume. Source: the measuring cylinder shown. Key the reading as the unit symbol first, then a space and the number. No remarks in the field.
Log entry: mL 180
